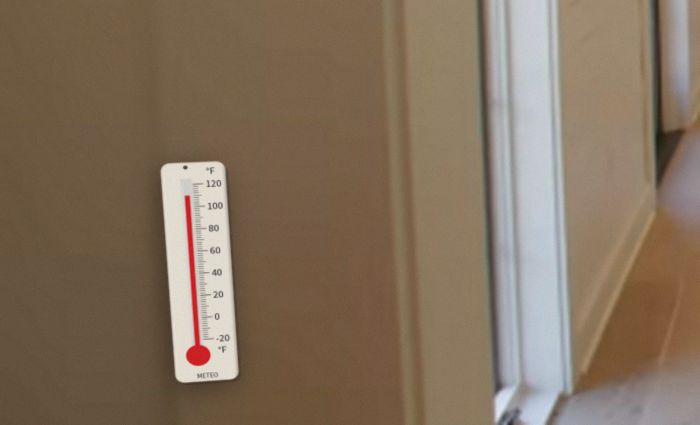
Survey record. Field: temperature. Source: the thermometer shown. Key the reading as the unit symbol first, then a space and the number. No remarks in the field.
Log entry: °F 110
